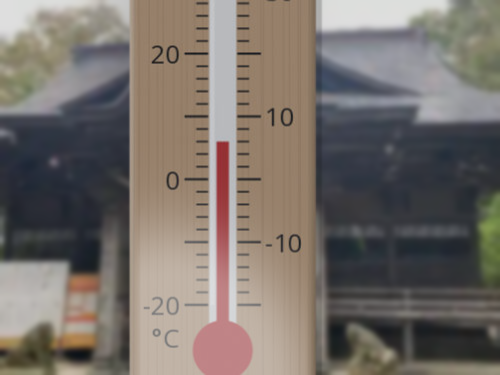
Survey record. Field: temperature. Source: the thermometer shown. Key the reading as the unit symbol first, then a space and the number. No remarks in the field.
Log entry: °C 6
